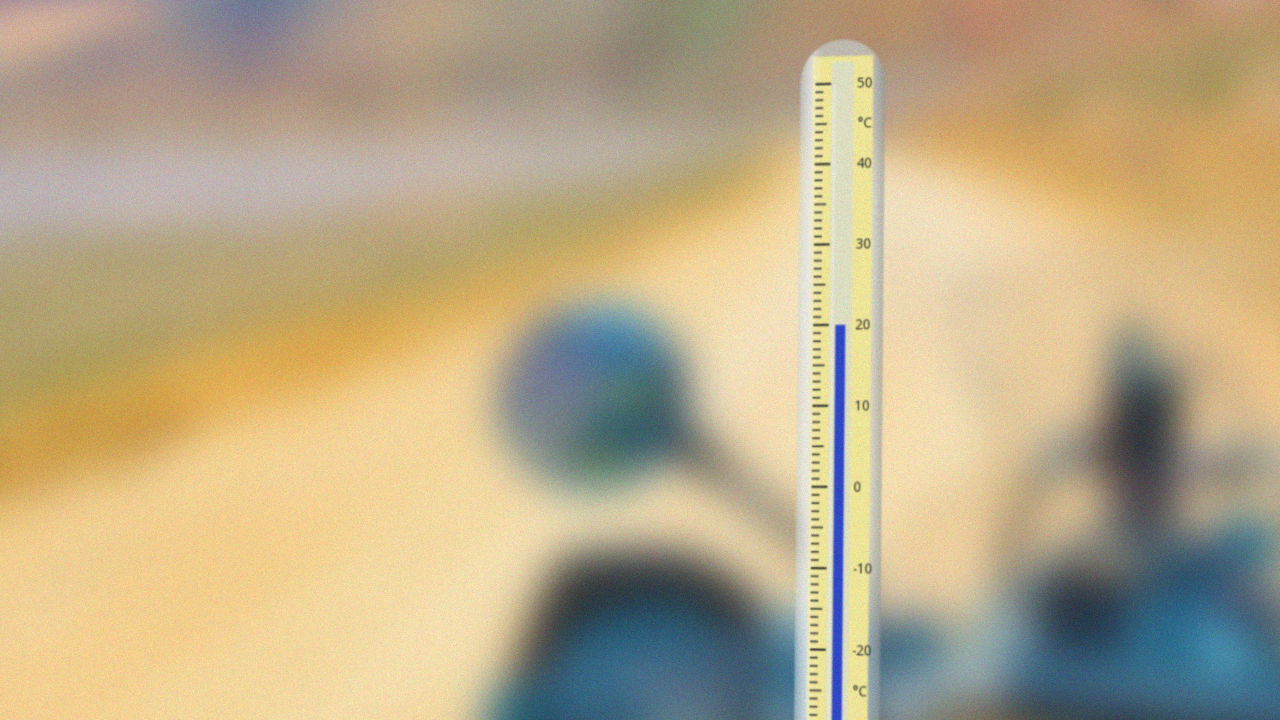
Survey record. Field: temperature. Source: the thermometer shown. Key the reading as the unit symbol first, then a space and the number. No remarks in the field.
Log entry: °C 20
